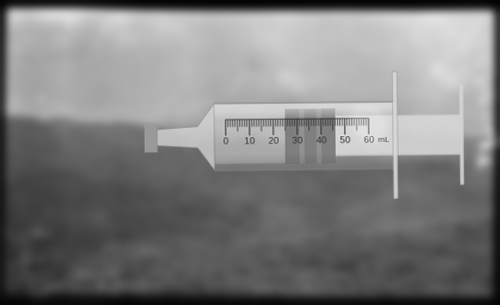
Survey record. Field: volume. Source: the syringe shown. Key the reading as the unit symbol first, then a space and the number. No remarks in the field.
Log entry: mL 25
